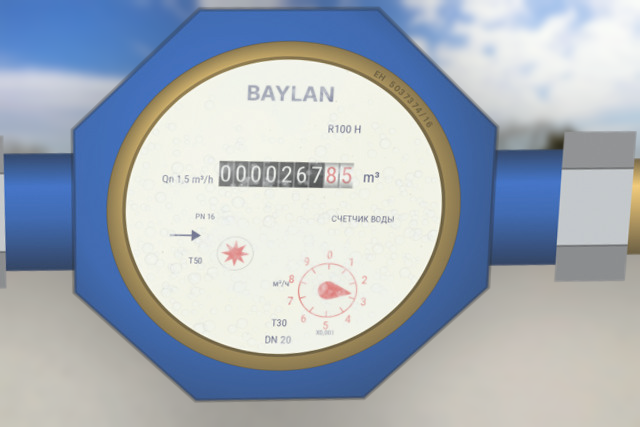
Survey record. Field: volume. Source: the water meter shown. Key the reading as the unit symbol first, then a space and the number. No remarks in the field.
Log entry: m³ 267.852
